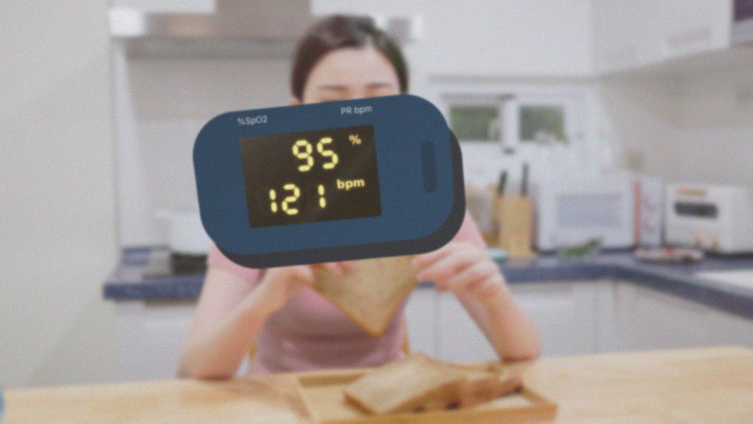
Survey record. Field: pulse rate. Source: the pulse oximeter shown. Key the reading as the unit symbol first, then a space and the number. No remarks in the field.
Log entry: bpm 121
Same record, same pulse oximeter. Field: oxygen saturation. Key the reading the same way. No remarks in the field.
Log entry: % 95
